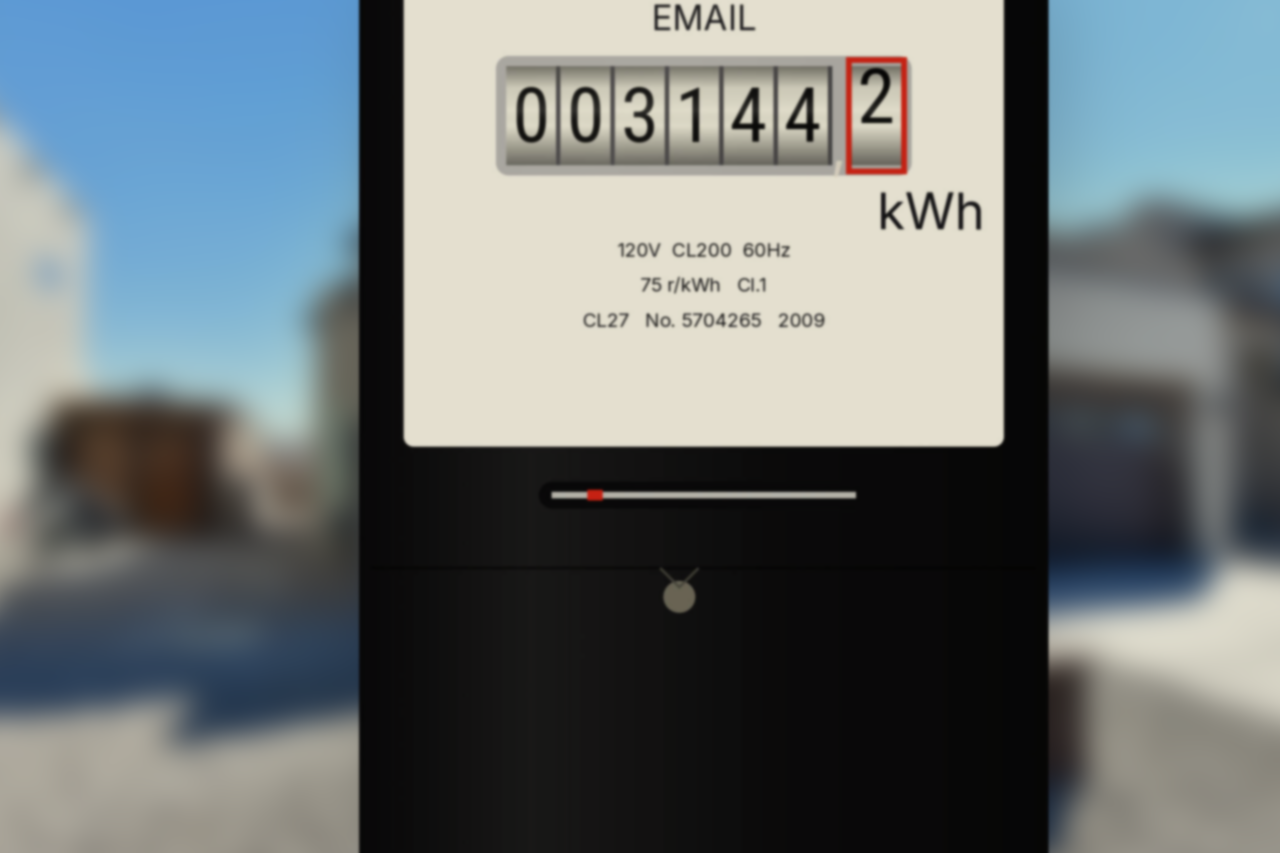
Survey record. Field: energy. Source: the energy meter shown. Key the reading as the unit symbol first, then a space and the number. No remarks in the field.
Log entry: kWh 3144.2
